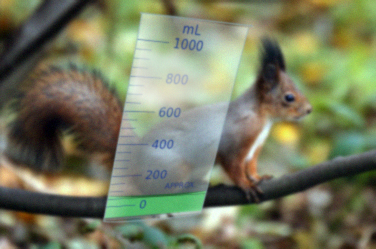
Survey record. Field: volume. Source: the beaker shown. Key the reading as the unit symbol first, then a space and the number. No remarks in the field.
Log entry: mL 50
